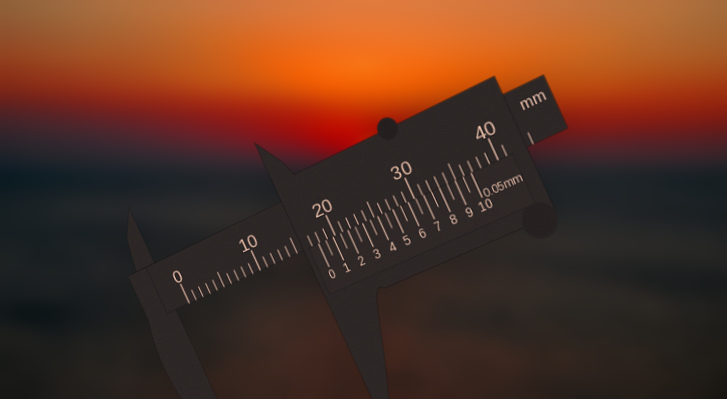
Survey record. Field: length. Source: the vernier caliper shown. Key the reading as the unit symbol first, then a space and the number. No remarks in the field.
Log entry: mm 17.8
